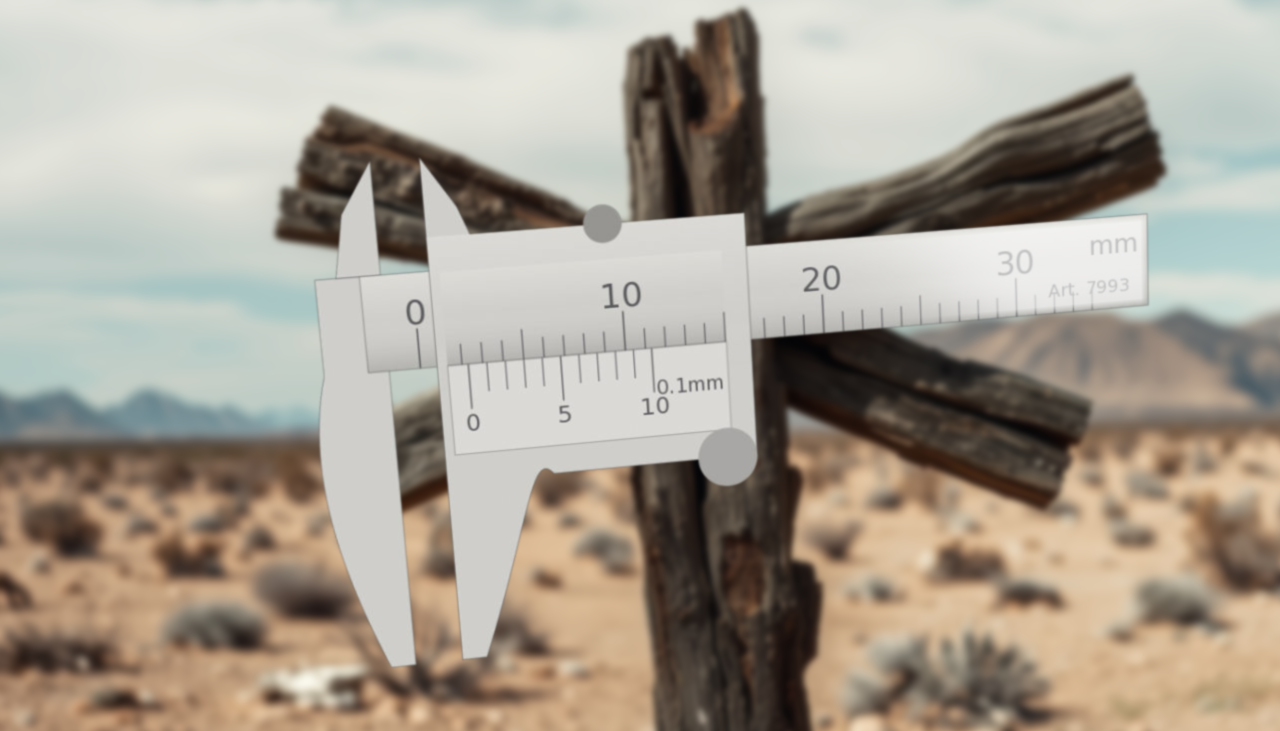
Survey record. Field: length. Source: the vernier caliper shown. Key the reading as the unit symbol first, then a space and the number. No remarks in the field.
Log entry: mm 2.3
